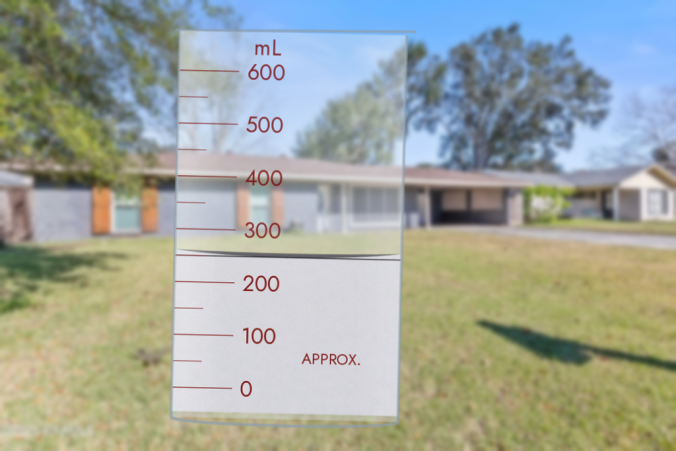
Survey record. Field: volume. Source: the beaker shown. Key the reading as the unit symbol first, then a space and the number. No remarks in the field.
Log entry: mL 250
